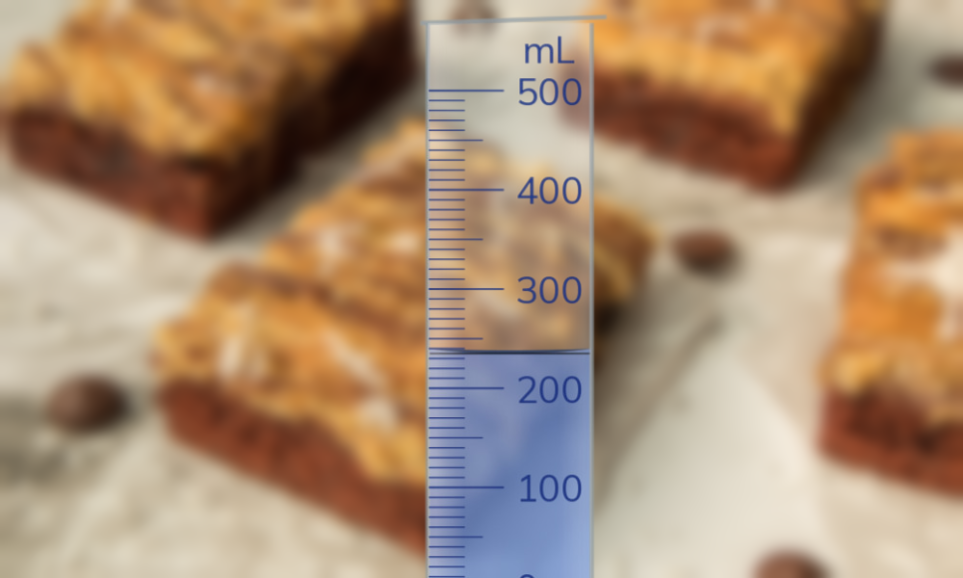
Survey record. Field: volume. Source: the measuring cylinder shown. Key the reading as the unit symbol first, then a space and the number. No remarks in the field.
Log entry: mL 235
